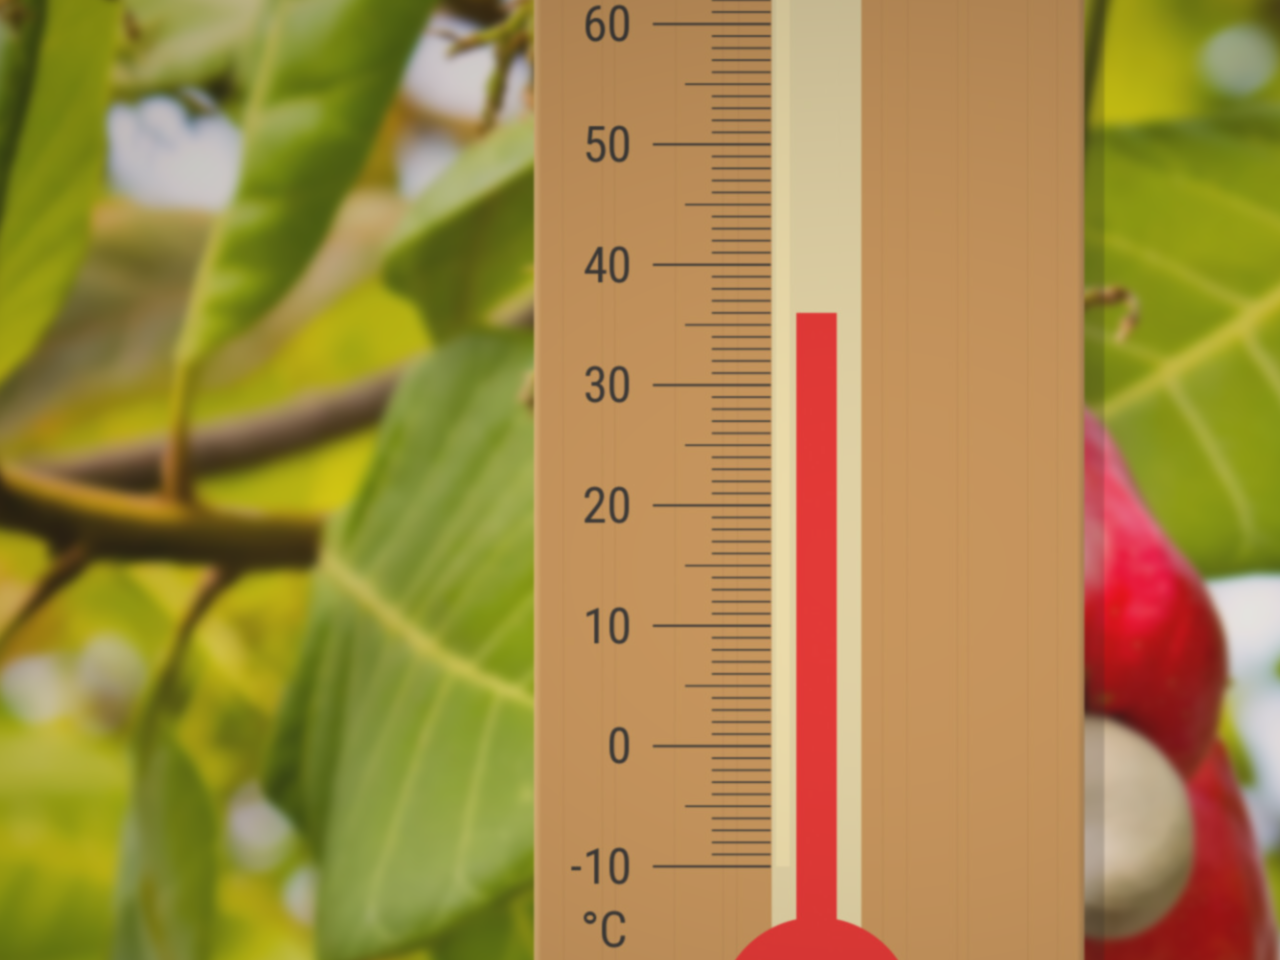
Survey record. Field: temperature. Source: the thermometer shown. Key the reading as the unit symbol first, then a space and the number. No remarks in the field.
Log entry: °C 36
